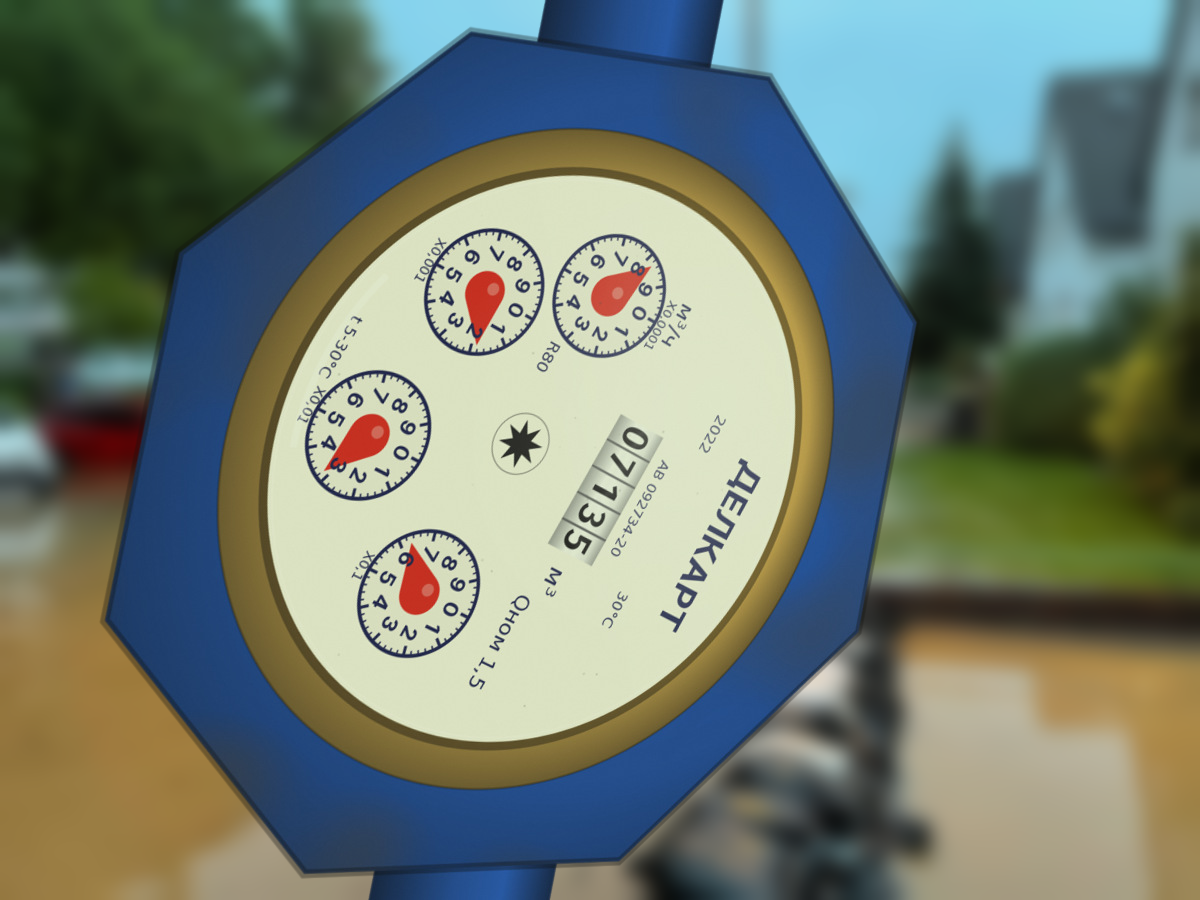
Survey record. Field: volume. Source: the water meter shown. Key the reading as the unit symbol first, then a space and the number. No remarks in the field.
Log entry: m³ 7135.6318
